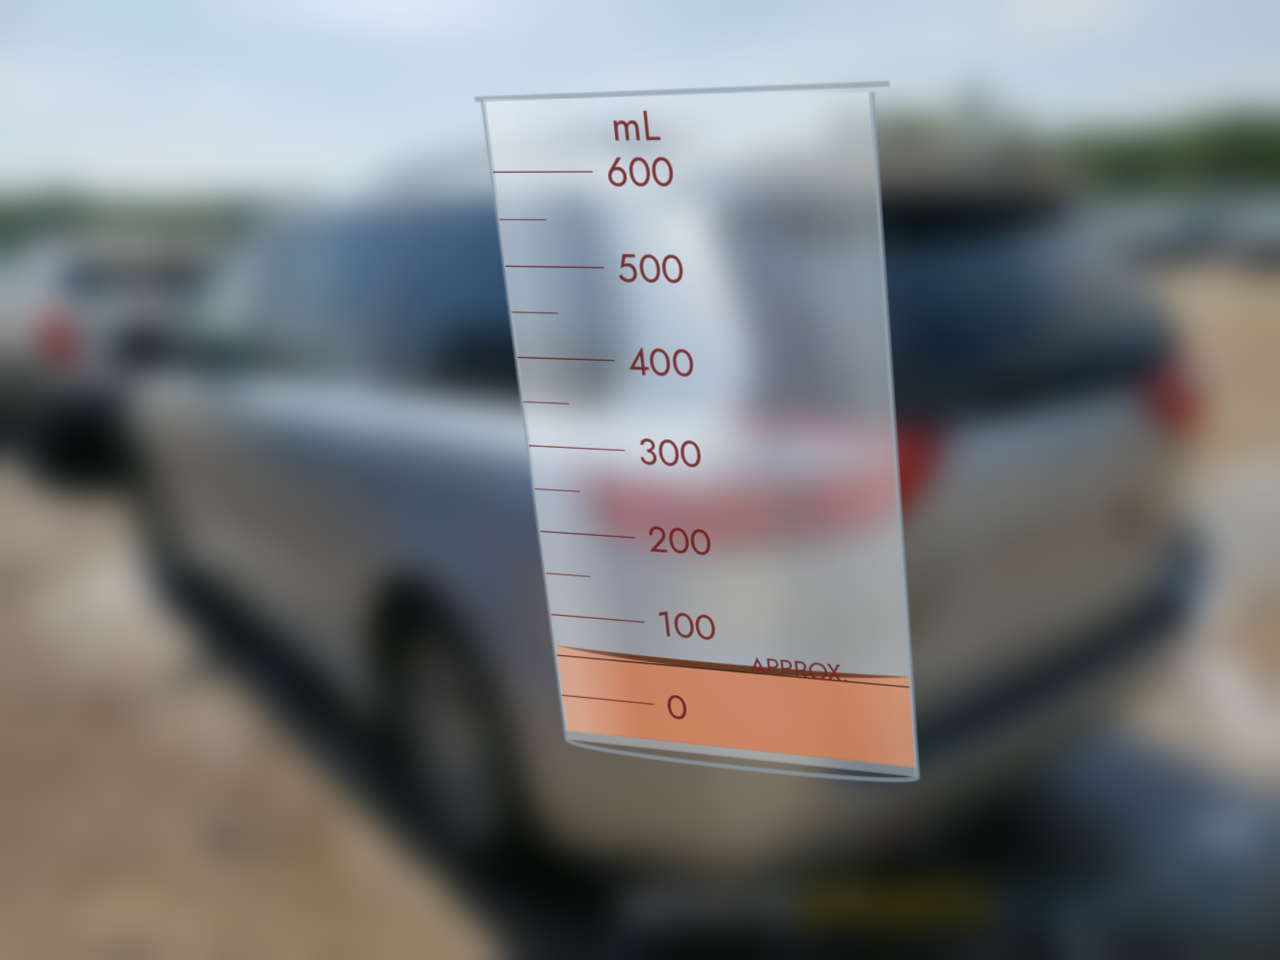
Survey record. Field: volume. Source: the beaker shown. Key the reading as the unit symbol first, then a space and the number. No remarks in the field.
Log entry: mL 50
